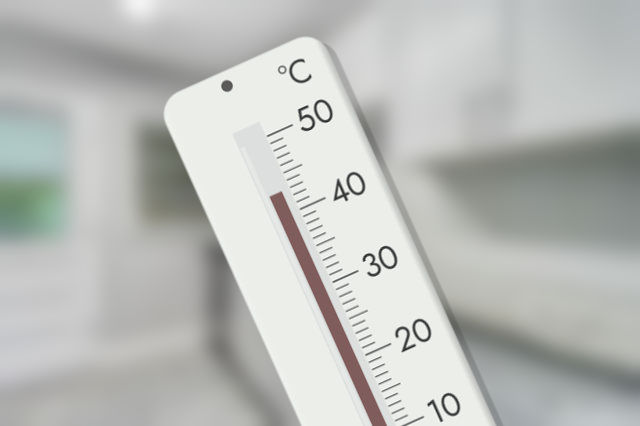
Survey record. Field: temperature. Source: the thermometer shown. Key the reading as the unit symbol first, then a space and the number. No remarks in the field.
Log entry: °C 43
